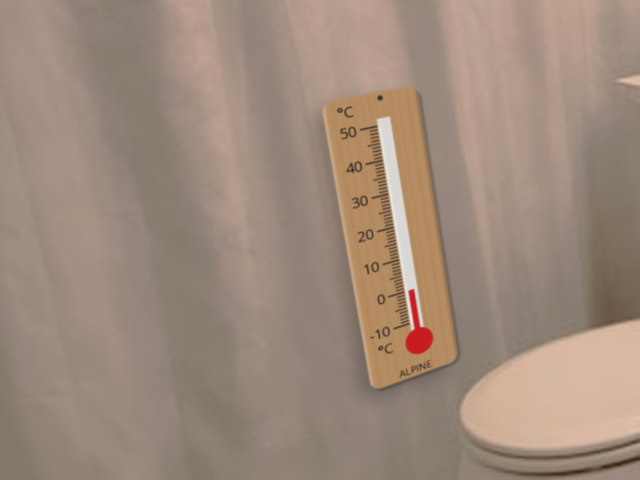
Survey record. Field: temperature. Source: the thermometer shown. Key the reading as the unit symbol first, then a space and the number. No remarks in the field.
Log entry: °C 0
